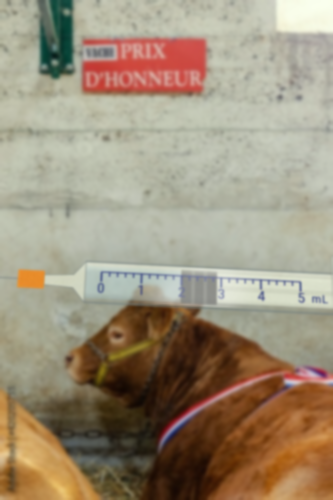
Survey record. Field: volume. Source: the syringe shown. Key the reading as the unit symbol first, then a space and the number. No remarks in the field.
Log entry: mL 2
